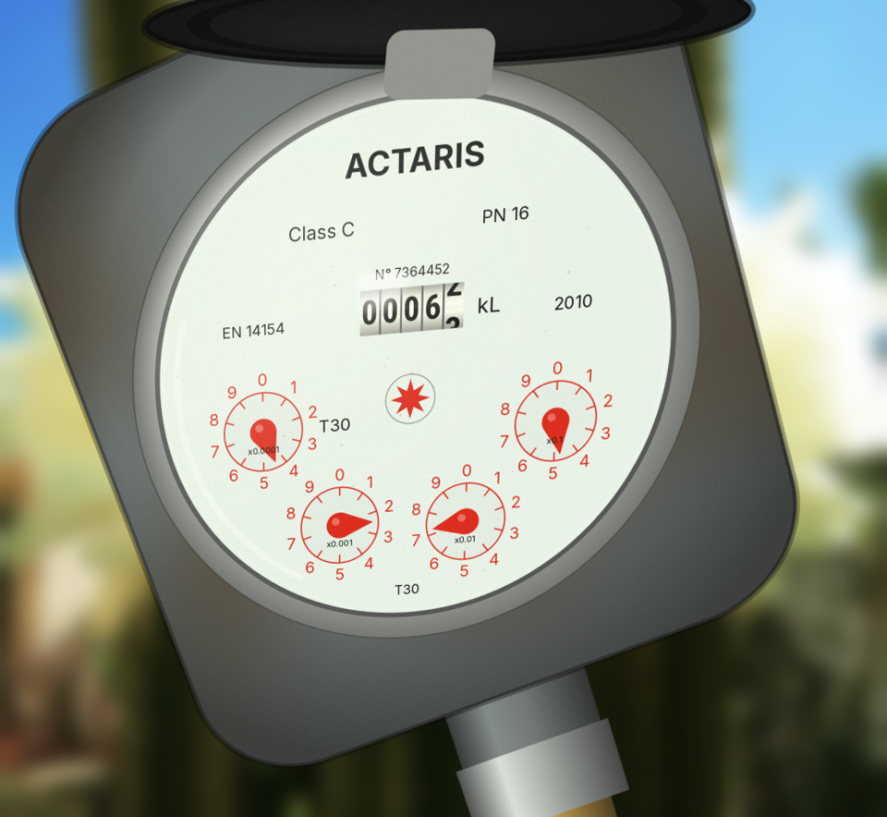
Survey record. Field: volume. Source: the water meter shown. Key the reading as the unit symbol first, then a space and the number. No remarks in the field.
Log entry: kL 62.4724
